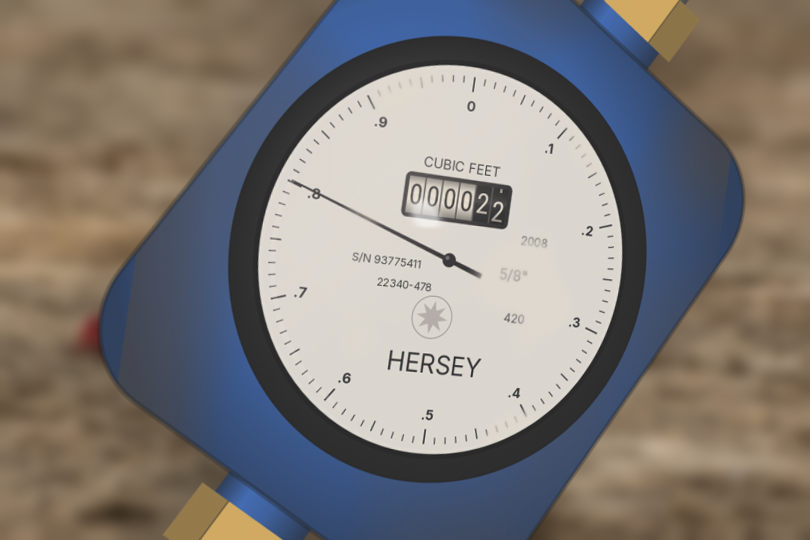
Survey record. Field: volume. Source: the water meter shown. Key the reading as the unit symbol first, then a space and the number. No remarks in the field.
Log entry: ft³ 21.80
